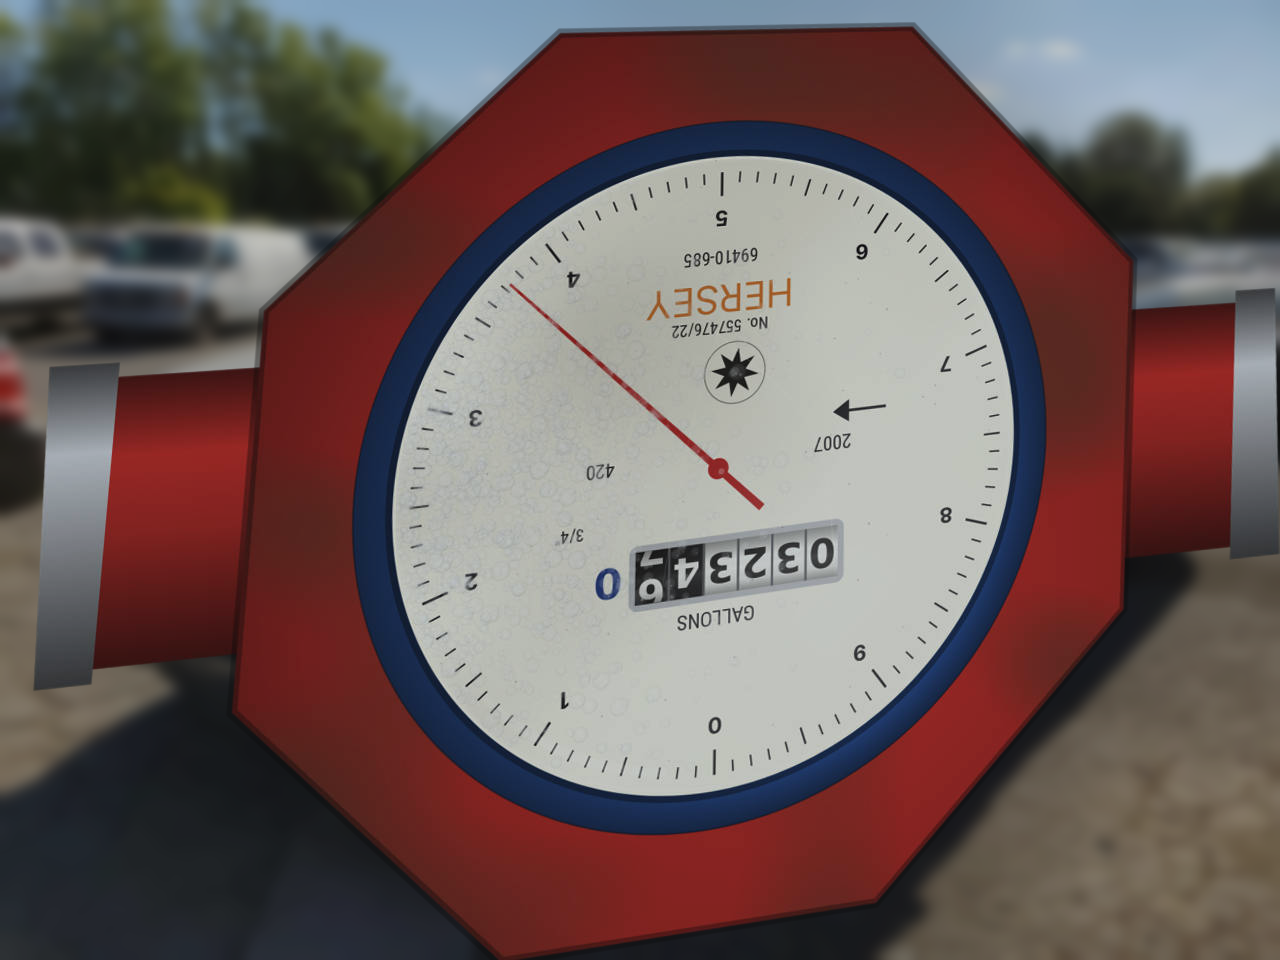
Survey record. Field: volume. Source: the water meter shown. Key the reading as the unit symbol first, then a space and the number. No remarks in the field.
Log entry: gal 323463.7
